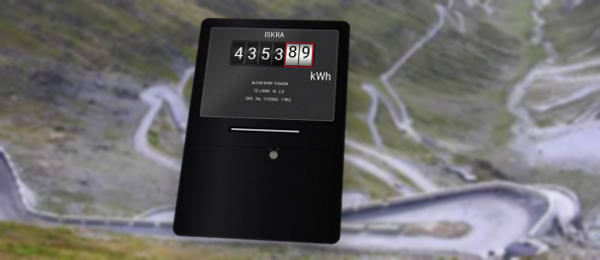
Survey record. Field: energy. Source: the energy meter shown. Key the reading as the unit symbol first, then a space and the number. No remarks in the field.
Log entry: kWh 4353.89
